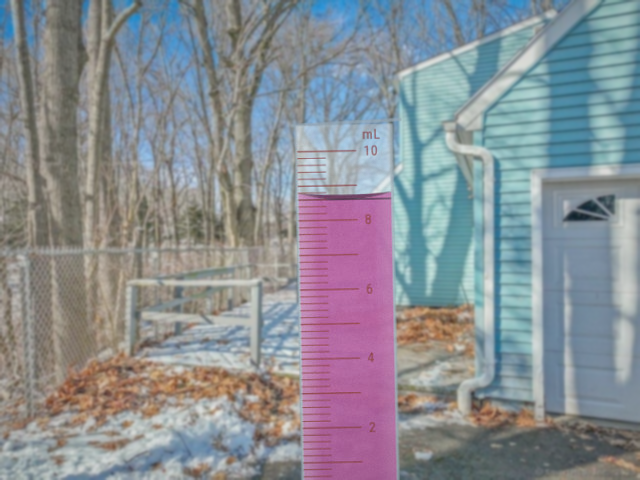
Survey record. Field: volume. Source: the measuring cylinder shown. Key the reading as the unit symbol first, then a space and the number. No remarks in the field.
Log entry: mL 8.6
